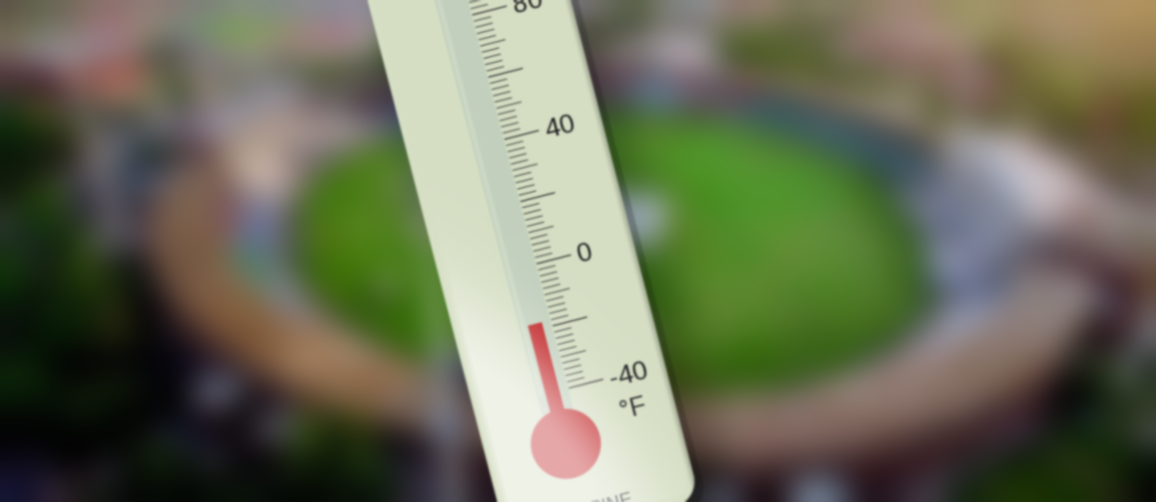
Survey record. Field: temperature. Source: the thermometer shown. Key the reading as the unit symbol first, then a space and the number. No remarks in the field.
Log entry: °F -18
